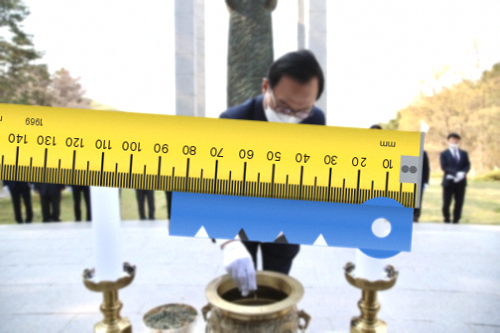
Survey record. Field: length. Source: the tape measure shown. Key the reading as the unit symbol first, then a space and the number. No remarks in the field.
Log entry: mm 85
